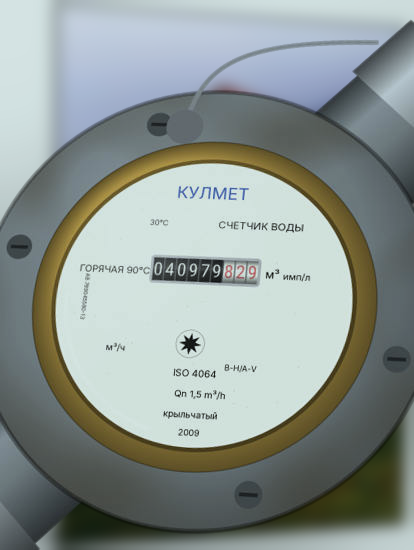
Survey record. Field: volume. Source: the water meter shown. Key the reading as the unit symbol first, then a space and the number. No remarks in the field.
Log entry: m³ 40979.829
